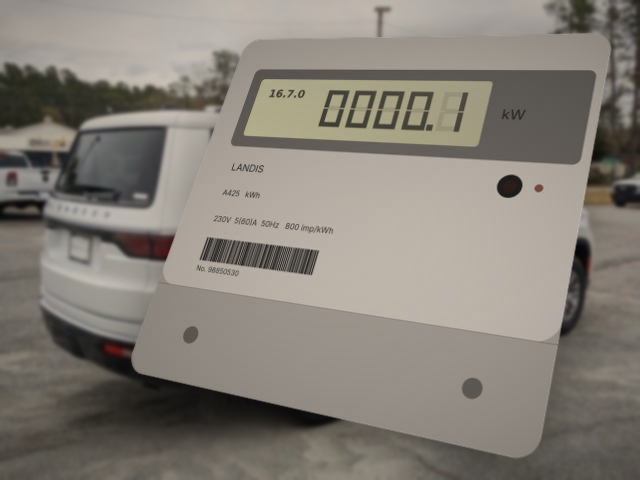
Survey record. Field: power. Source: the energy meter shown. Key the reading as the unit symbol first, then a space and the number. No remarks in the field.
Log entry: kW 0.1
